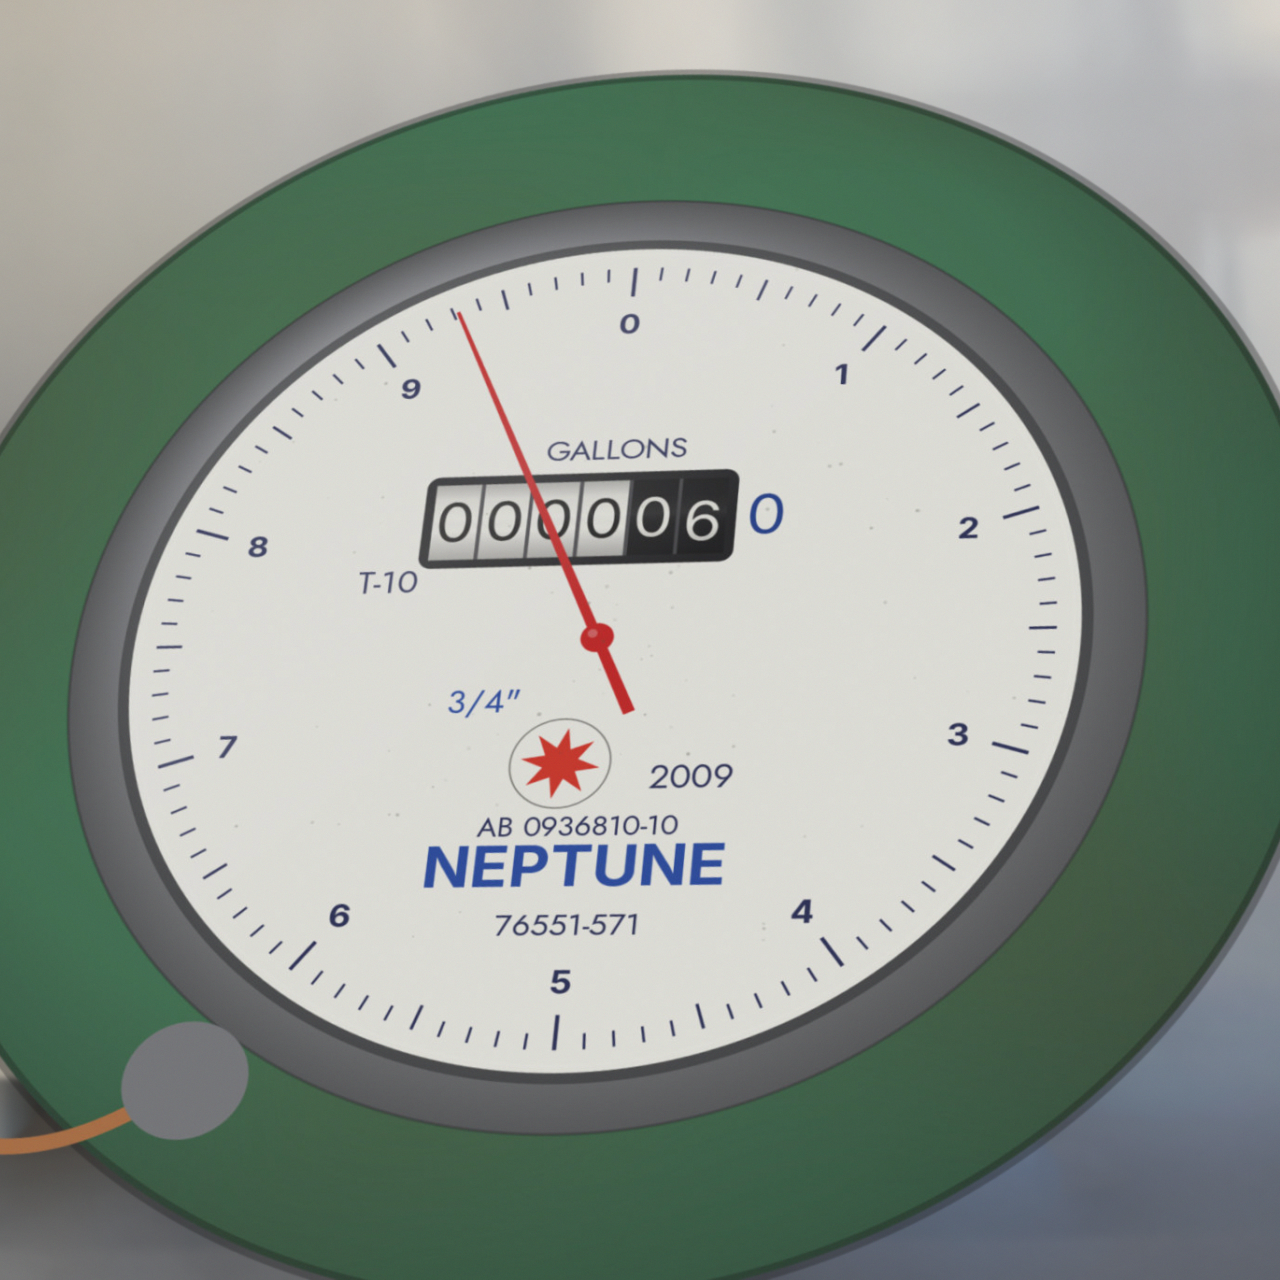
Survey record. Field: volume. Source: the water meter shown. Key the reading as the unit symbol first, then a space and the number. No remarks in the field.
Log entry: gal 59.3
